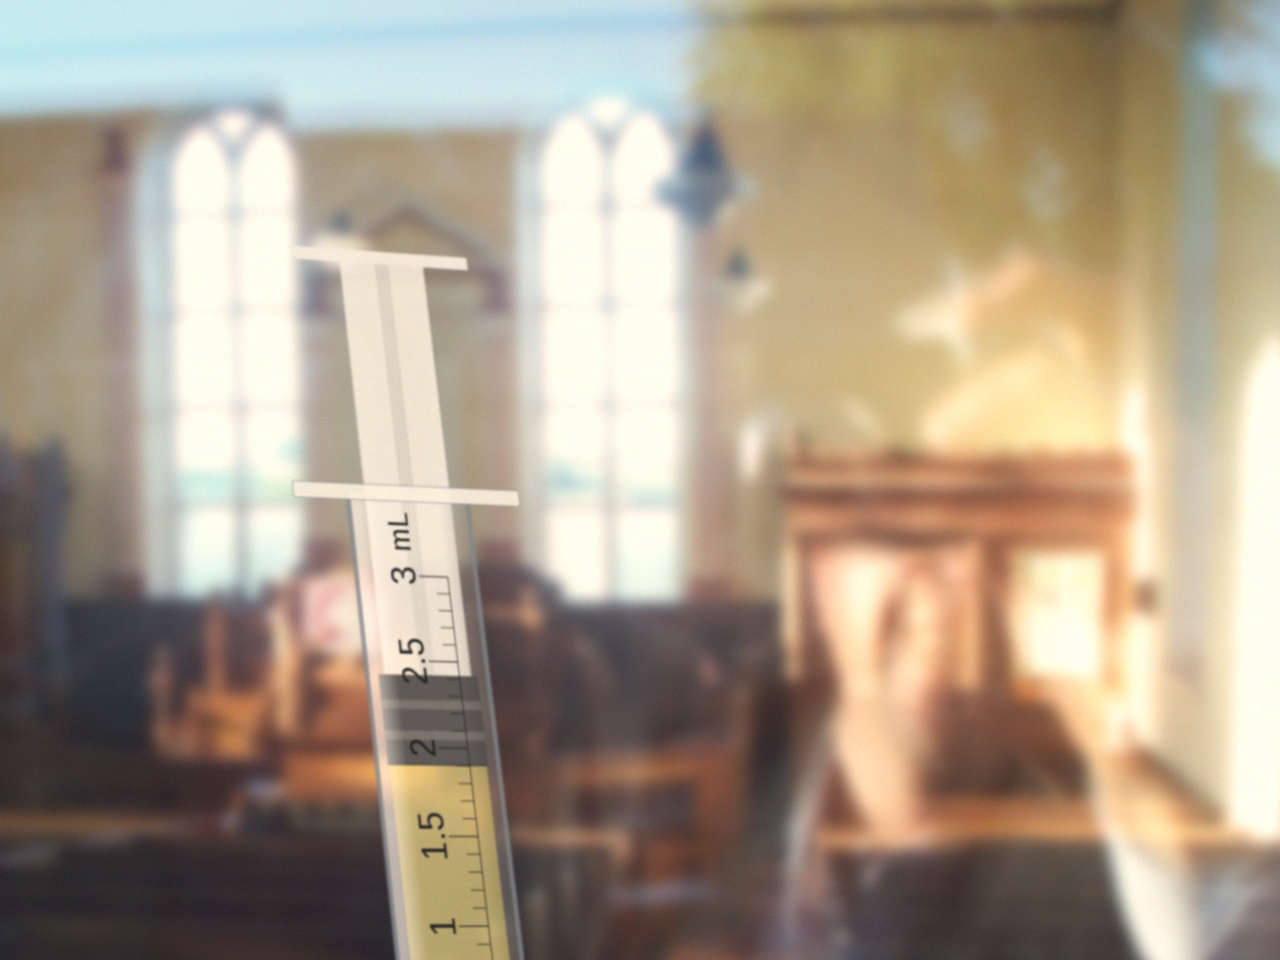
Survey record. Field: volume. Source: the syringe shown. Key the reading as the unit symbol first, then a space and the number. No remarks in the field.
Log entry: mL 1.9
